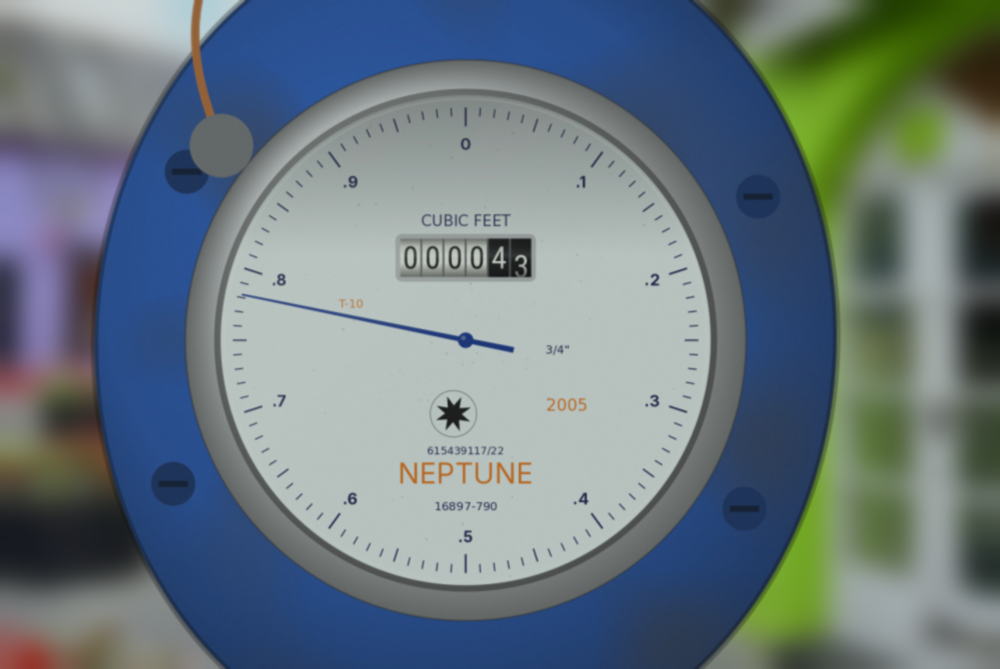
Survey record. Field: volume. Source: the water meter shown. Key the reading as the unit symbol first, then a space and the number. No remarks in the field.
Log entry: ft³ 42.78
